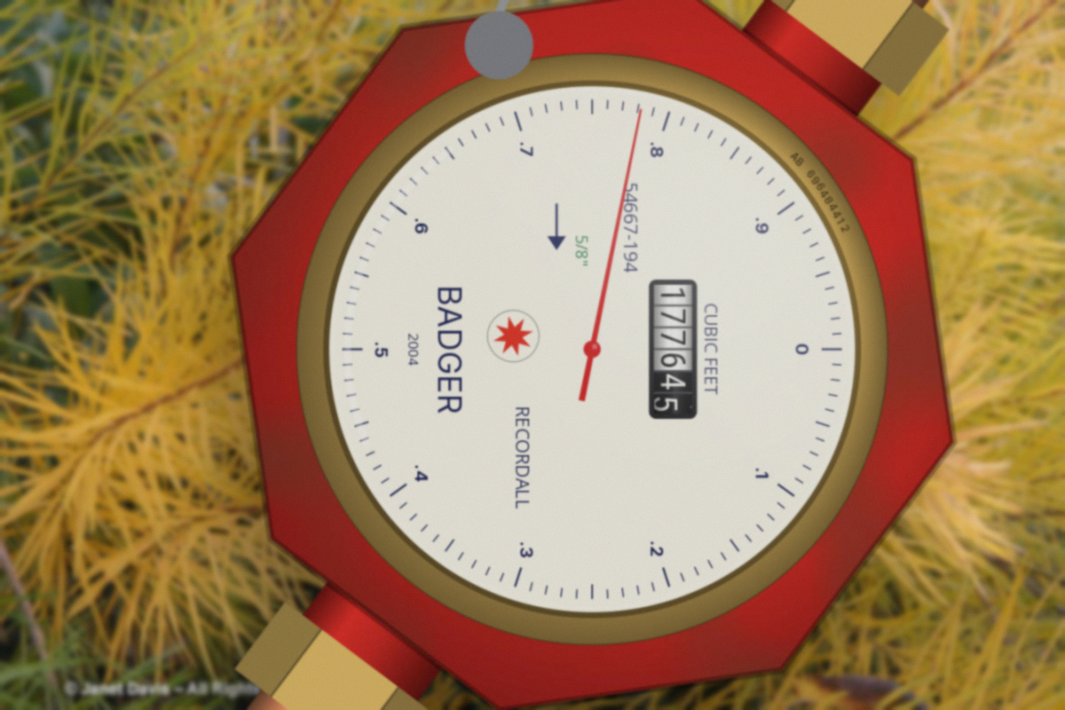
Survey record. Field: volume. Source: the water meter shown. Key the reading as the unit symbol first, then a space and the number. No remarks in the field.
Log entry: ft³ 177644.78
